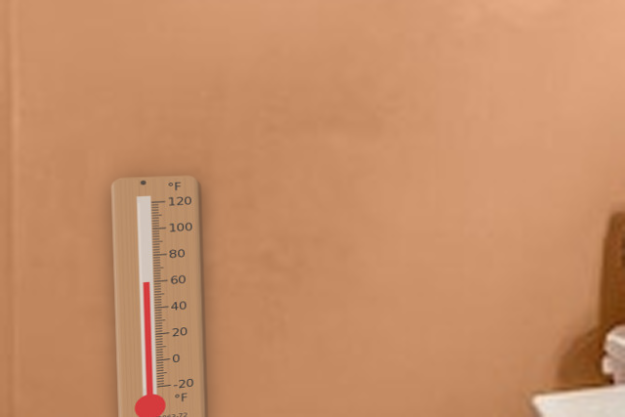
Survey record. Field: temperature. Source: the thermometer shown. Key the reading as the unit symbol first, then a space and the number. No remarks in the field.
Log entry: °F 60
